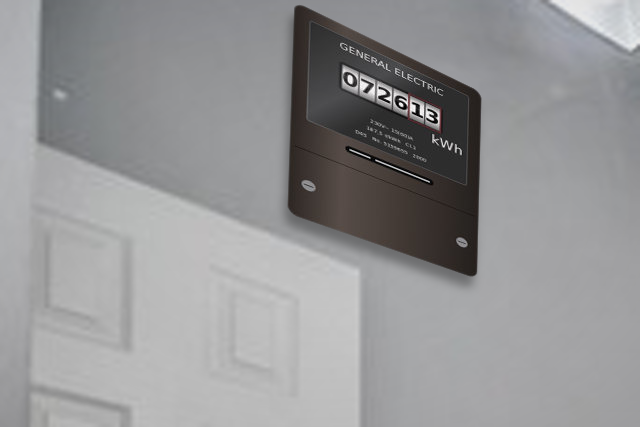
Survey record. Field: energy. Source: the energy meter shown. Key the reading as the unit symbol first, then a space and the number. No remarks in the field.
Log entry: kWh 726.13
